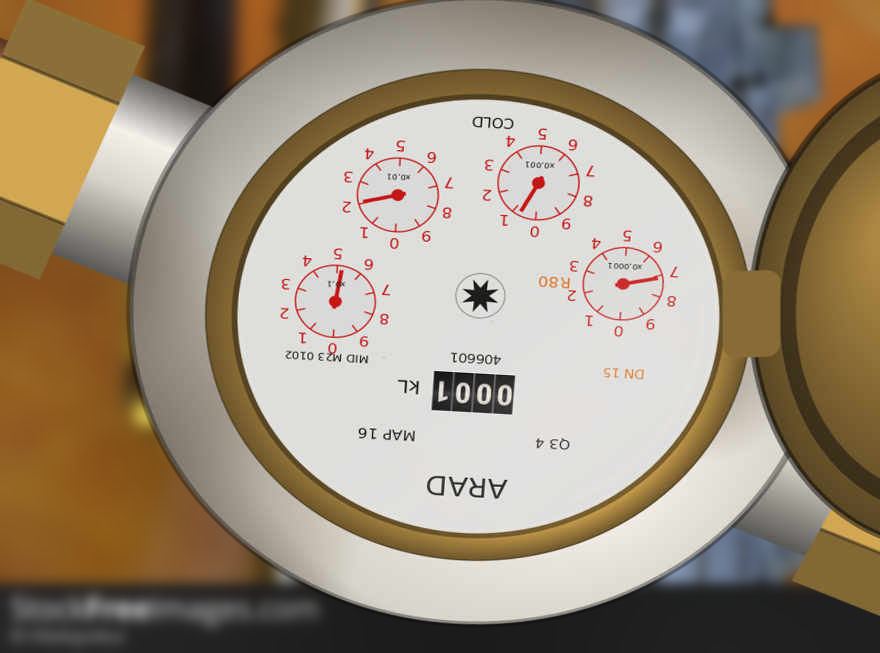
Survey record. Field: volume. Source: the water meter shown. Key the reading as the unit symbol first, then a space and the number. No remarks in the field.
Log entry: kL 1.5207
